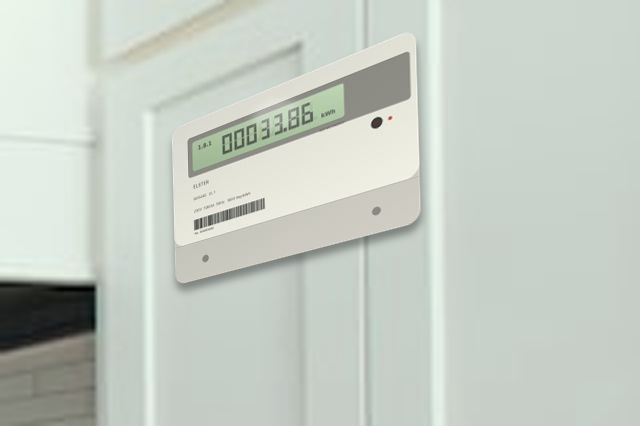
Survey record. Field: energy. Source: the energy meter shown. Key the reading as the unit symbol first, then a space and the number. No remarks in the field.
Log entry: kWh 33.86
